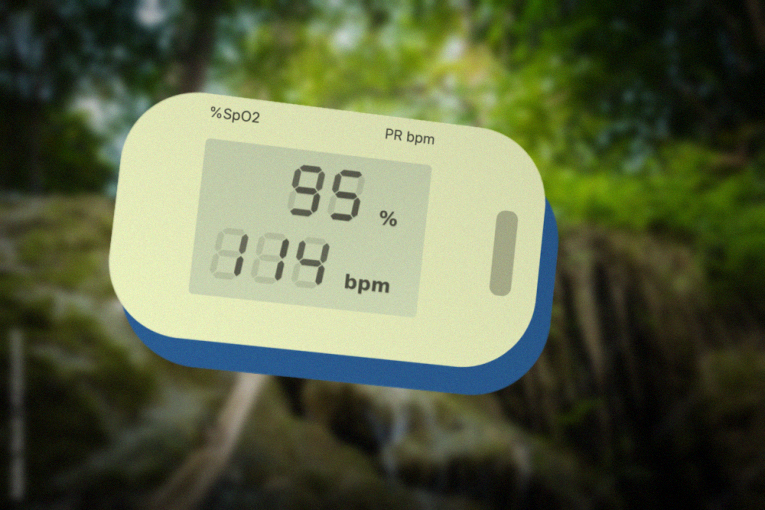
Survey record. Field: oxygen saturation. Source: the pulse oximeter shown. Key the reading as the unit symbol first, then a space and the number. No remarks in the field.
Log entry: % 95
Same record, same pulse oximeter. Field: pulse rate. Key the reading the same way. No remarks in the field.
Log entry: bpm 114
